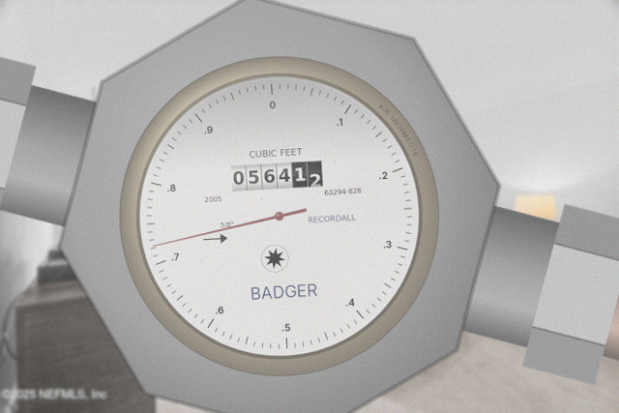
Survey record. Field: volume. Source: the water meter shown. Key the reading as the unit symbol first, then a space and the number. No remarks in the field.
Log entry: ft³ 56411.72
